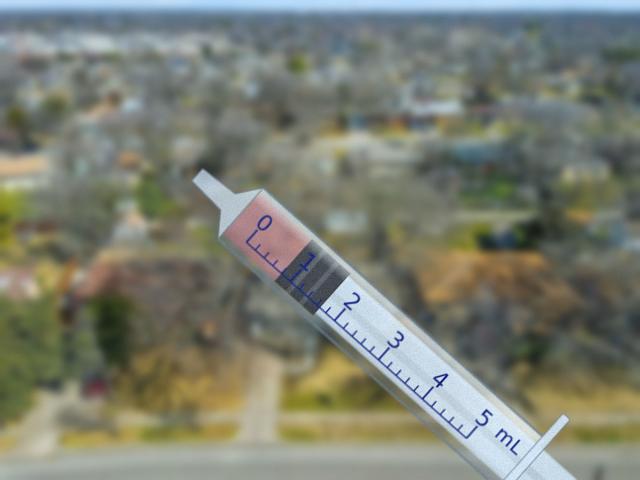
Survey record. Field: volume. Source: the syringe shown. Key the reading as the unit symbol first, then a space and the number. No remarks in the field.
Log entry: mL 0.8
